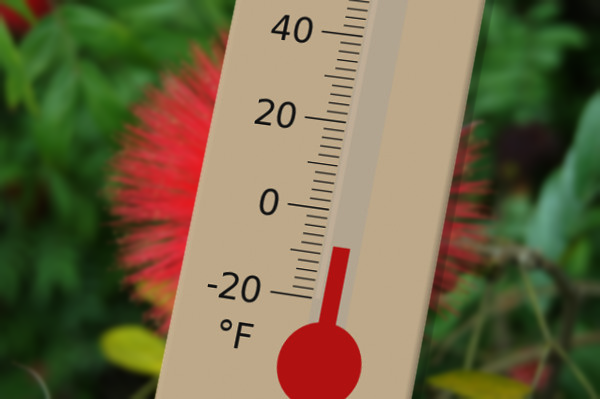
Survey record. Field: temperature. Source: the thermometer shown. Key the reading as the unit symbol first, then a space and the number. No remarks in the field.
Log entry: °F -8
